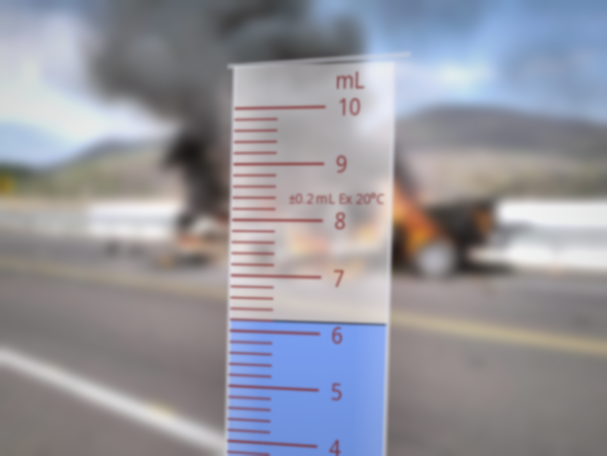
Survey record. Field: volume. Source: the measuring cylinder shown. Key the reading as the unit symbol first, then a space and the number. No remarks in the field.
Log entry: mL 6.2
